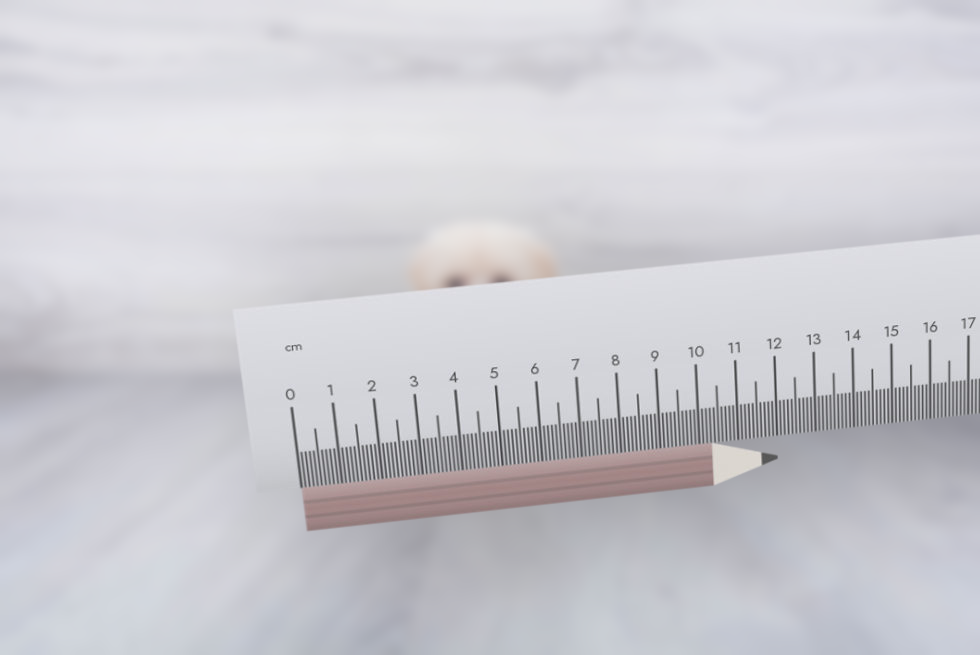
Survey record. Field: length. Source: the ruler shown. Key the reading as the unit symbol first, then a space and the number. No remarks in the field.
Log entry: cm 12
